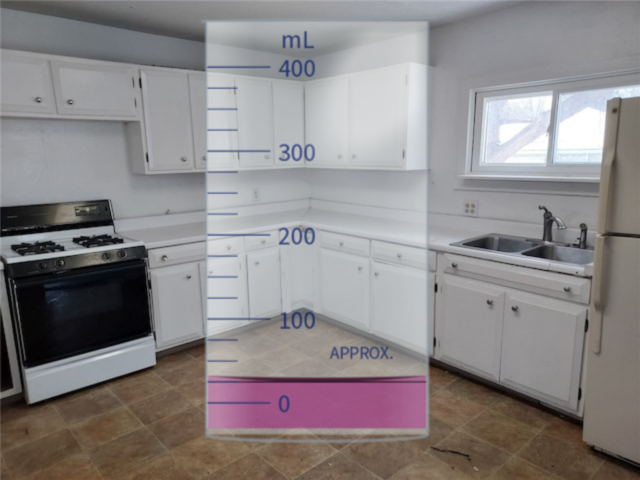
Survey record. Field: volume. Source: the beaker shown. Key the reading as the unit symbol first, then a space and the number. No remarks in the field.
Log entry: mL 25
